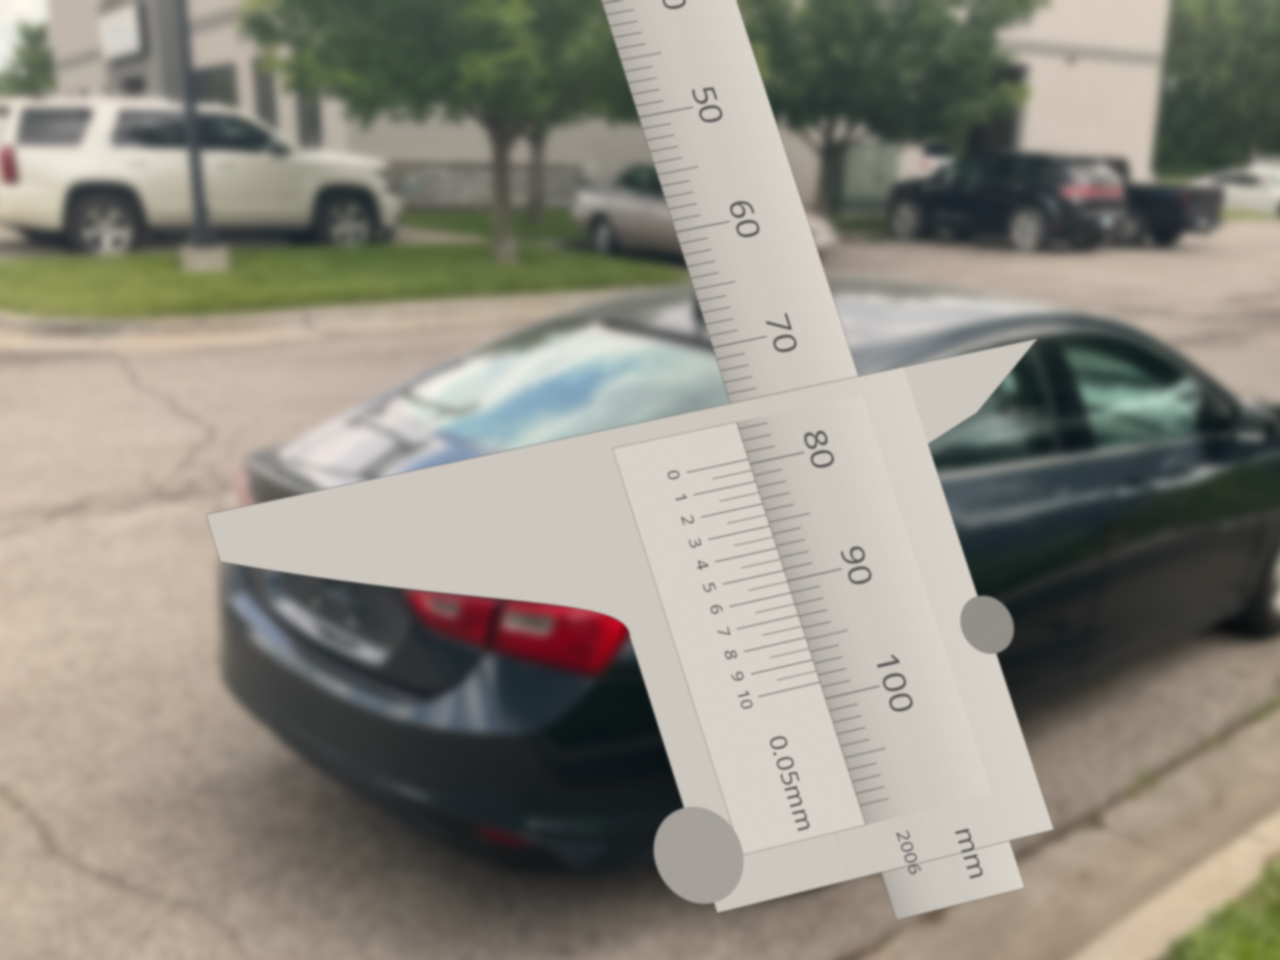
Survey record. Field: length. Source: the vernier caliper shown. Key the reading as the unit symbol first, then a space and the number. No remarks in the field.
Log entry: mm 79.6
